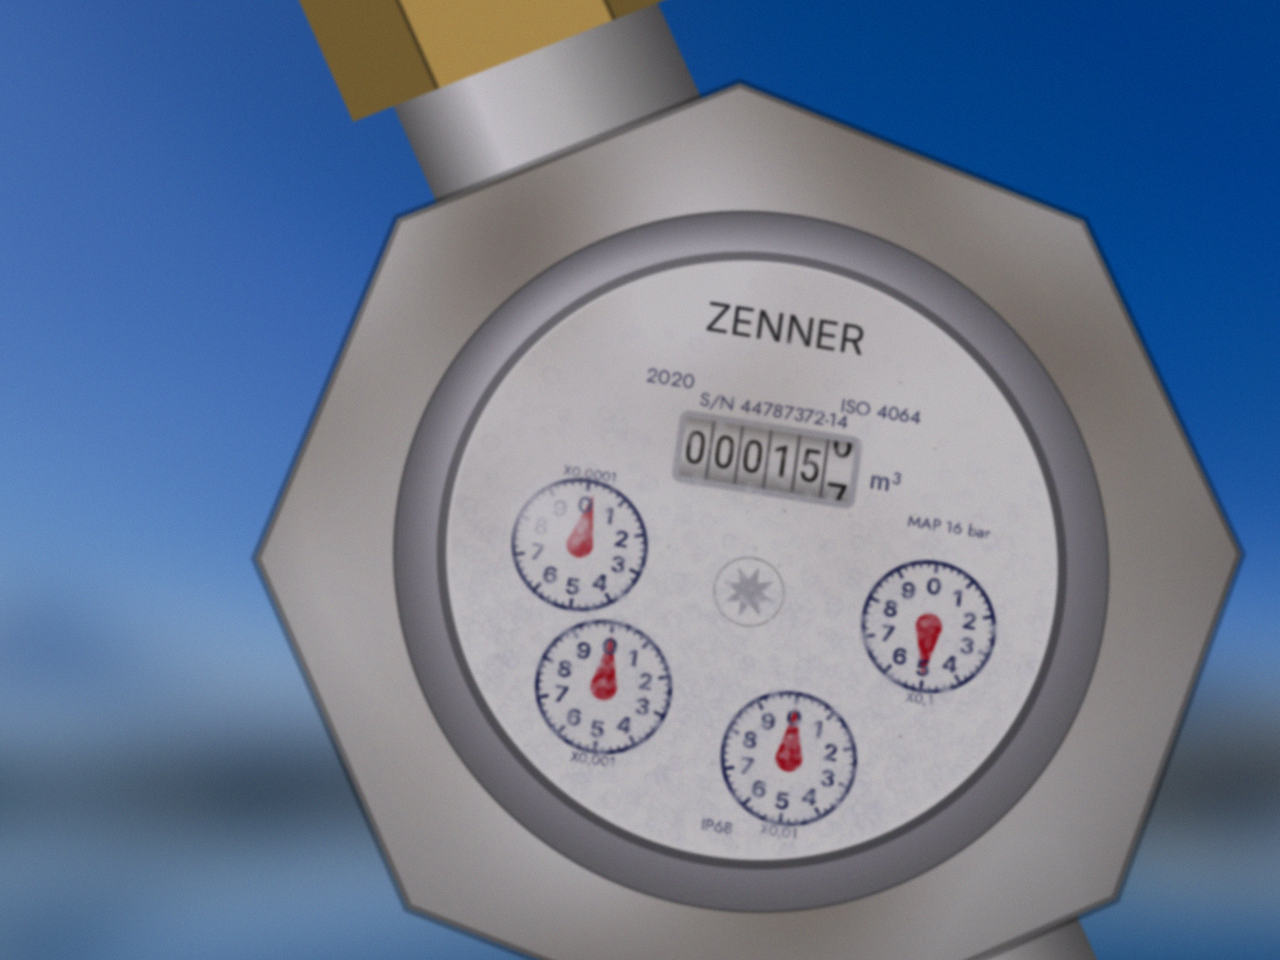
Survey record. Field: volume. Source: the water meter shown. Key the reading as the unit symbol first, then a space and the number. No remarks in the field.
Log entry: m³ 156.5000
